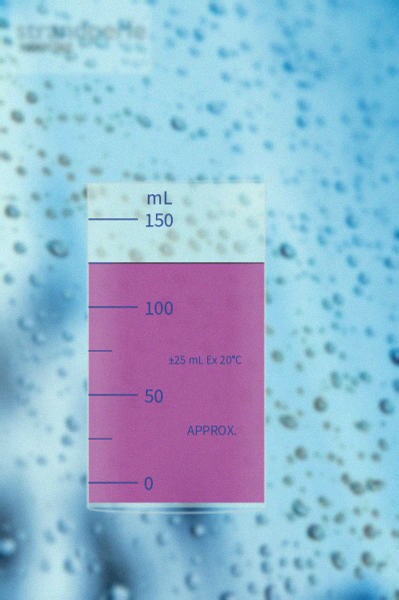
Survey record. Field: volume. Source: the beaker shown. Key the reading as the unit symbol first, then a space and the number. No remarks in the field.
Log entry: mL 125
